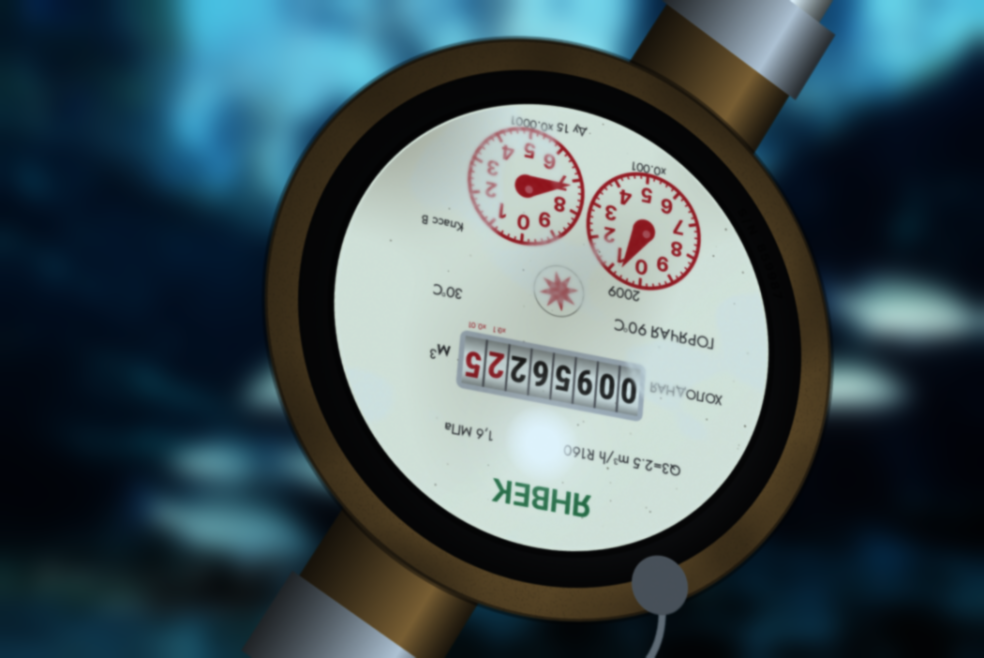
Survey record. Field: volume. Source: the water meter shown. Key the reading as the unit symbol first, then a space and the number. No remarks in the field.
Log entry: m³ 9562.2507
